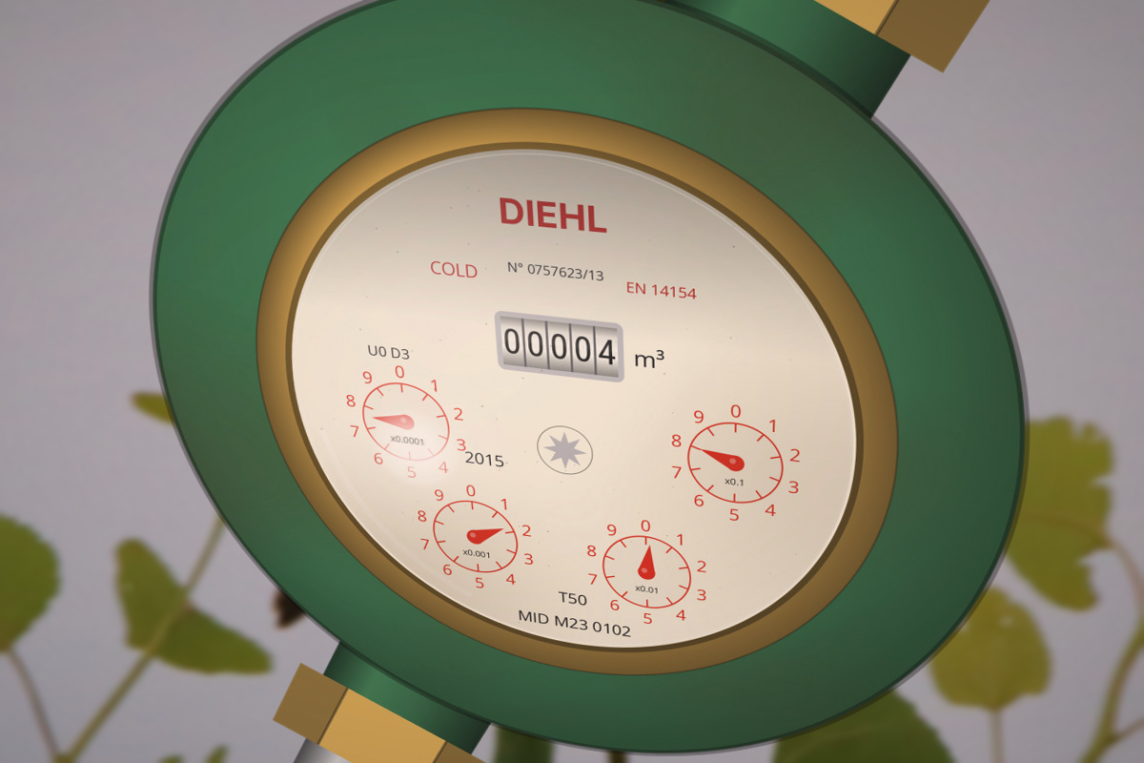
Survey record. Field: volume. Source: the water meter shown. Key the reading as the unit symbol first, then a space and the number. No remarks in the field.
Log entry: m³ 4.8017
